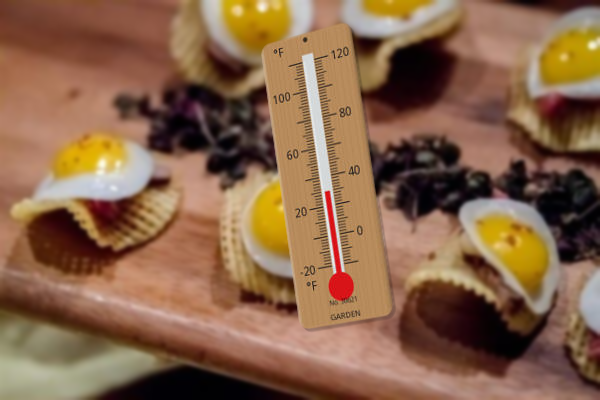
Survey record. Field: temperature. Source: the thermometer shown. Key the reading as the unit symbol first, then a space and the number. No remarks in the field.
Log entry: °F 30
